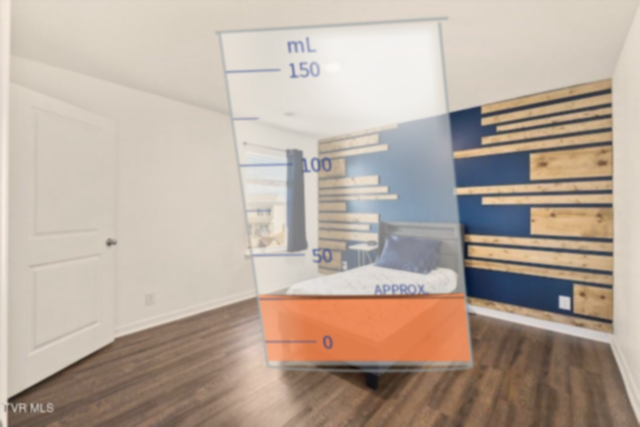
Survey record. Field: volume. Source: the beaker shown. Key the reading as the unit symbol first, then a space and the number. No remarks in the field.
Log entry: mL 25
